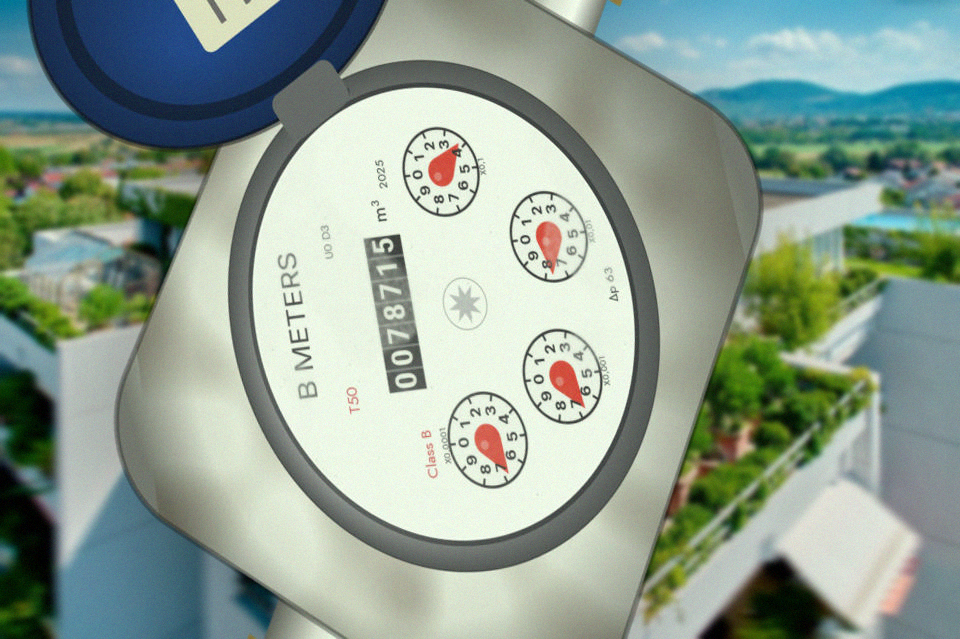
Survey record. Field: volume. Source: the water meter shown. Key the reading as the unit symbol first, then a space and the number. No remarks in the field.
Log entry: m³ 78715.3766
